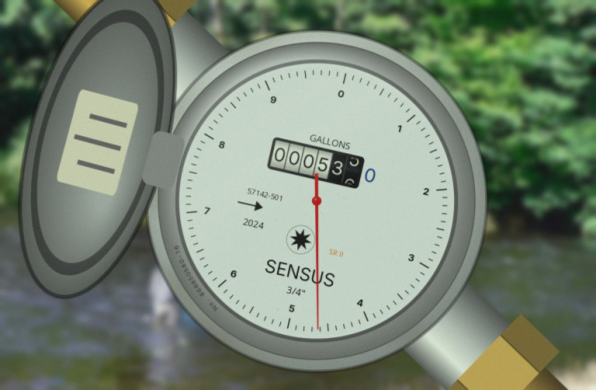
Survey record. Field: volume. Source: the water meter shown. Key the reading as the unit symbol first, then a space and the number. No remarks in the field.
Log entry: gal 5354.6
